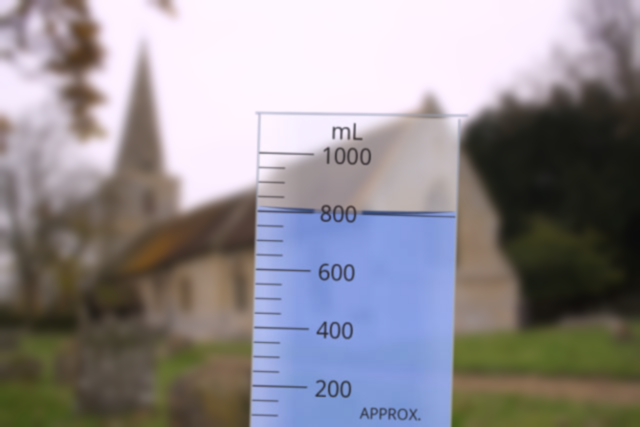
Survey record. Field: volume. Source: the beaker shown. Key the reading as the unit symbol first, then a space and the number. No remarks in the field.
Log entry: mL 800
